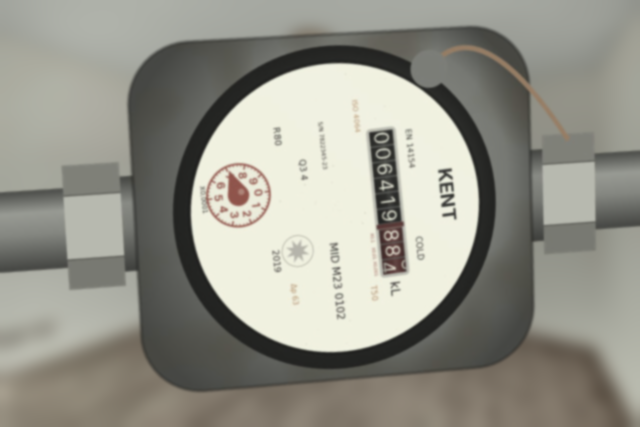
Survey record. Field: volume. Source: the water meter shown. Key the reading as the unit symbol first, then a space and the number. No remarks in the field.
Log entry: kL 6419.8837
